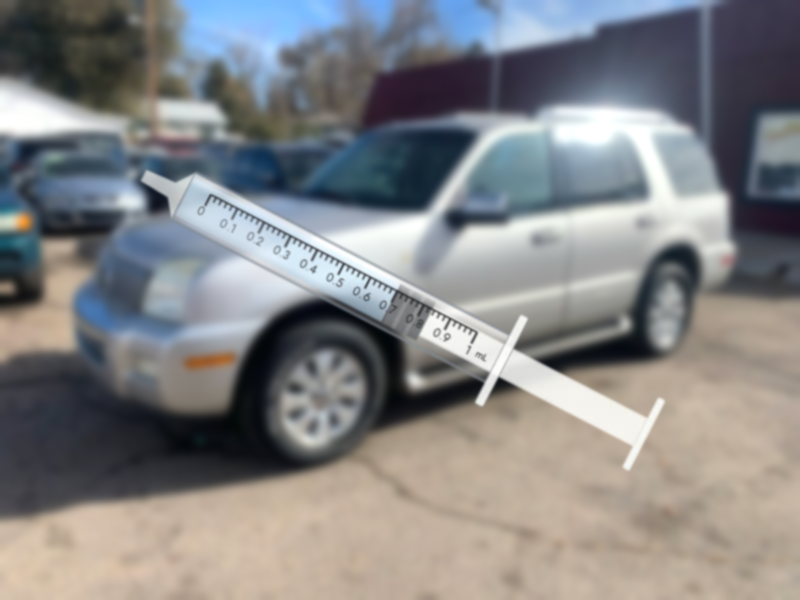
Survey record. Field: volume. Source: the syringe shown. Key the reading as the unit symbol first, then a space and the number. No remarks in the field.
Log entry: mL 0.7
